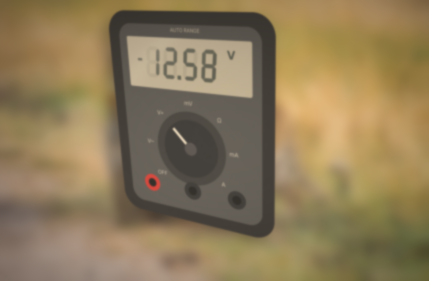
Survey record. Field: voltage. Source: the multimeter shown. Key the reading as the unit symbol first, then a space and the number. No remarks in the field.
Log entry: V -12.58
